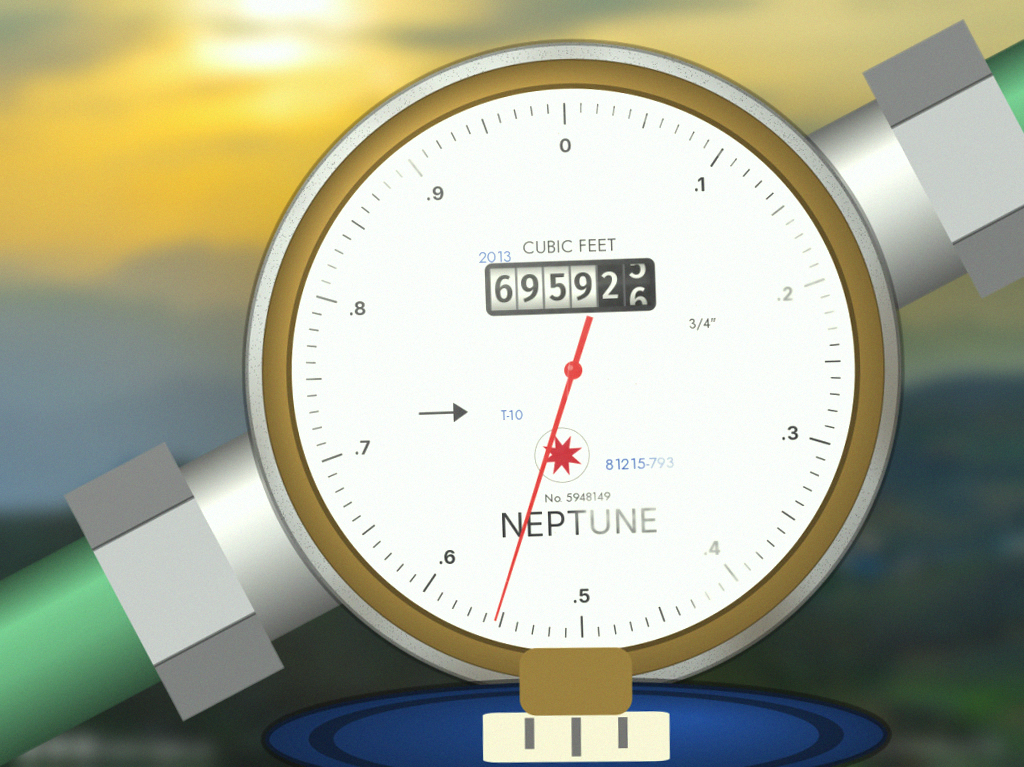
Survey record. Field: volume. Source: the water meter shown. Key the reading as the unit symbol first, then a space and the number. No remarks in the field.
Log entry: ft³ 695925.55
